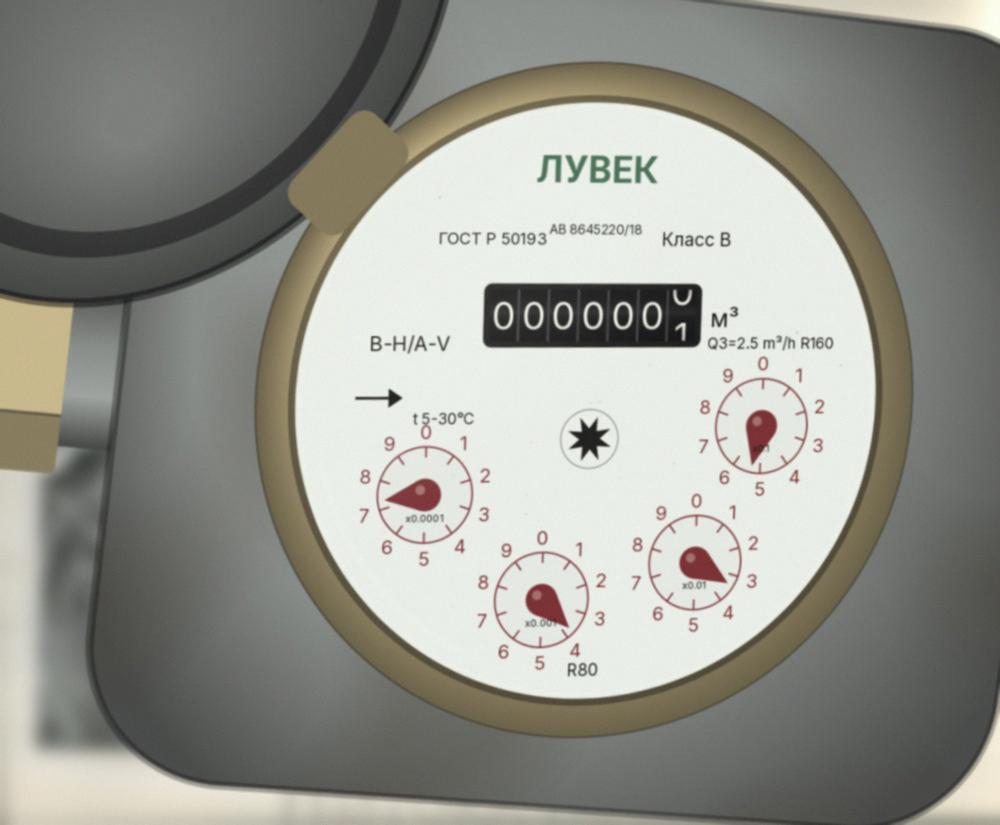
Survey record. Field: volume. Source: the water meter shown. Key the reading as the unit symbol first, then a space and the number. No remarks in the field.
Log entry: m³ 0.5337
